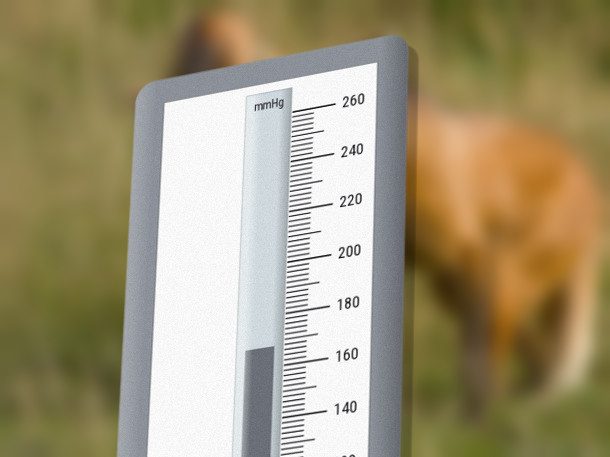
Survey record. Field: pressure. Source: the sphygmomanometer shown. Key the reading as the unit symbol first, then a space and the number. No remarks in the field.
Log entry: mmHg 168
